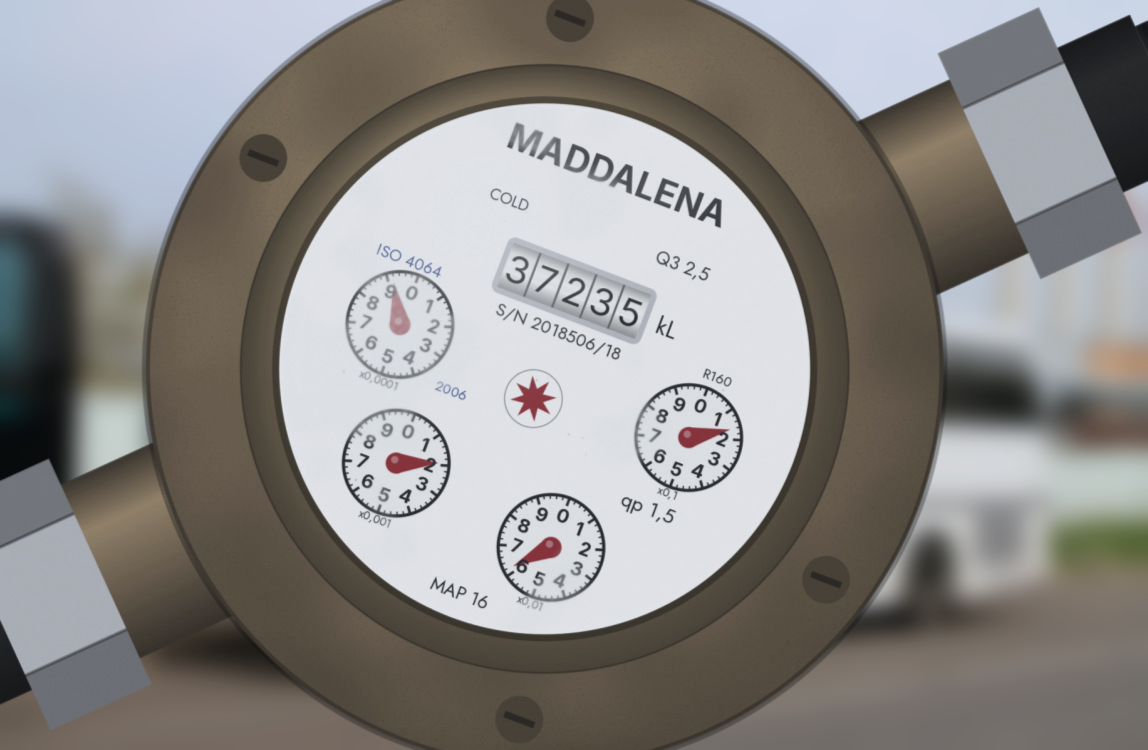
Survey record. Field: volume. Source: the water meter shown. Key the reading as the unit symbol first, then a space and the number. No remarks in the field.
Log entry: kL 37235.1619
